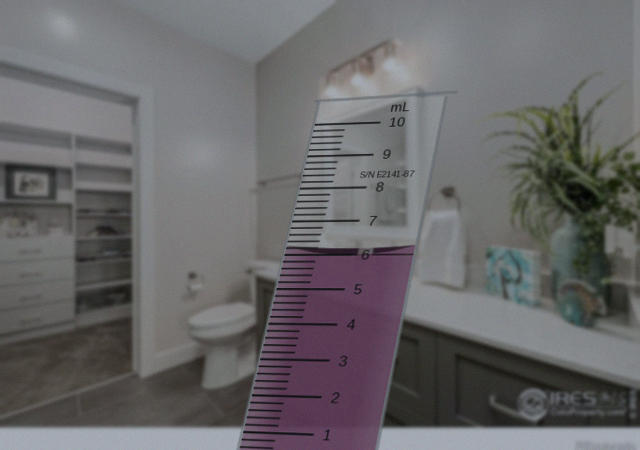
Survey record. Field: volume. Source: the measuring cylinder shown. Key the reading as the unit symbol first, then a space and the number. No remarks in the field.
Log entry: mL 6
